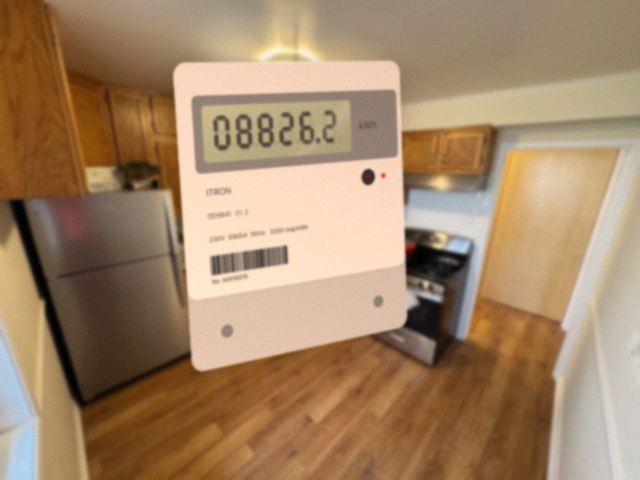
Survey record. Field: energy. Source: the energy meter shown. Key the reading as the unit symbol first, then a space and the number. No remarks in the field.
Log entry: kWh 8826.2
